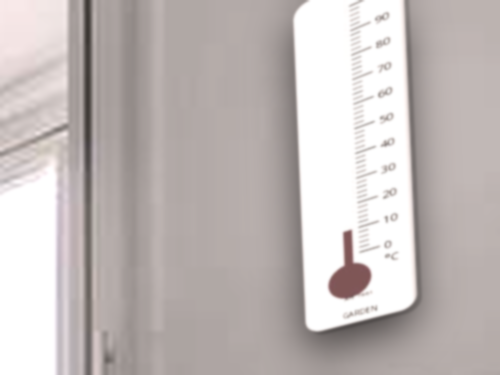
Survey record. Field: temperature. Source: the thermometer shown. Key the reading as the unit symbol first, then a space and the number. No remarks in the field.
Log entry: °C 10
